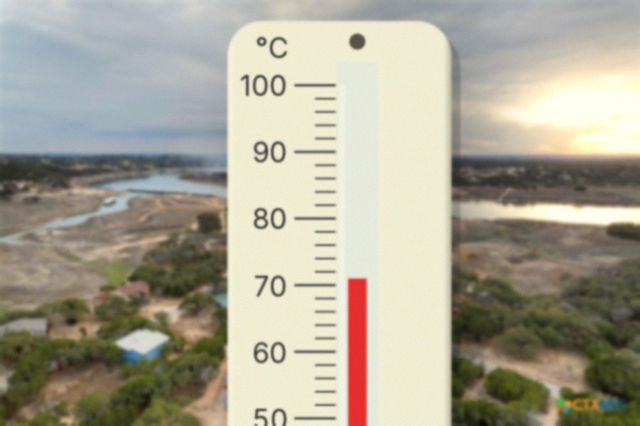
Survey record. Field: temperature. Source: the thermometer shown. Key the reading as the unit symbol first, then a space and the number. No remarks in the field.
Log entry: °C 71
